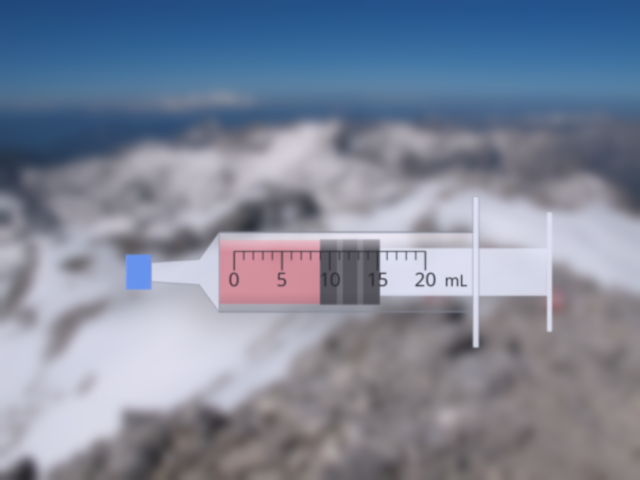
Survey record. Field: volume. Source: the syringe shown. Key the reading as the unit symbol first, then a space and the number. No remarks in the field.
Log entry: mL 9
